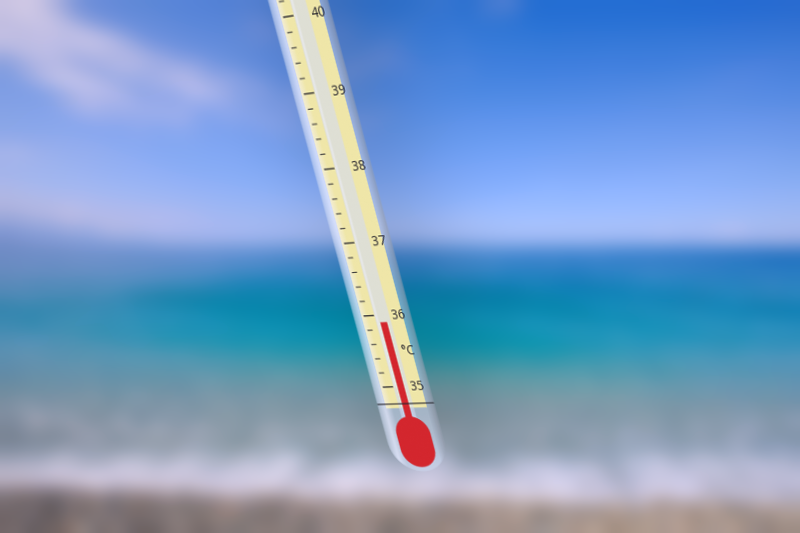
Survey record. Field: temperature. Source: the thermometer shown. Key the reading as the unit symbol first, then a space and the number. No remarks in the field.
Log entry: °C 35.9
